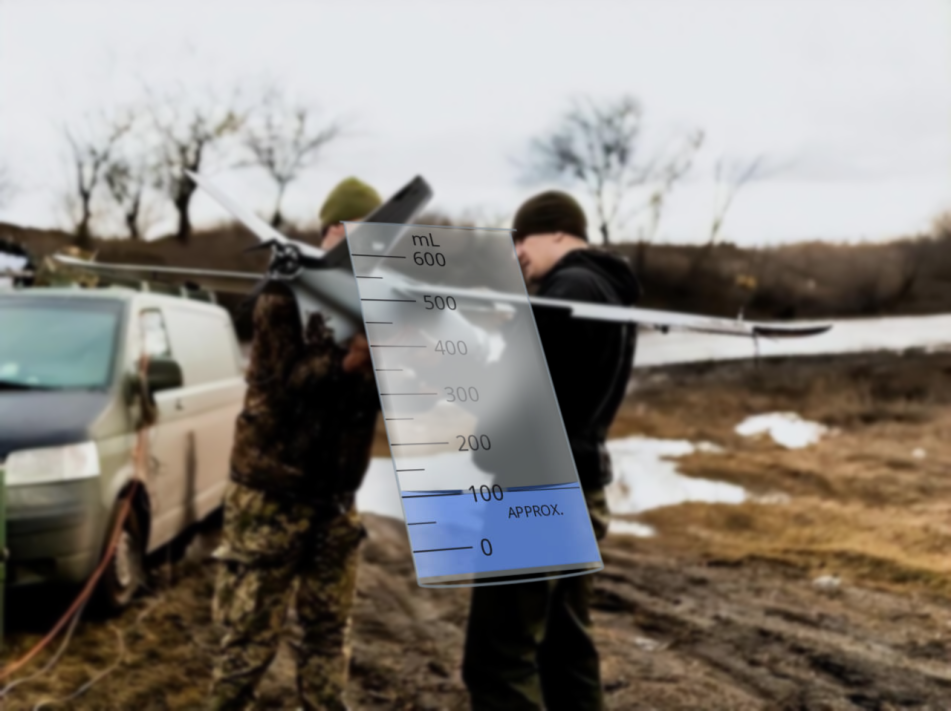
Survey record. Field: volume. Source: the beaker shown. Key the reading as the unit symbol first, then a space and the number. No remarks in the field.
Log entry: mL 100
